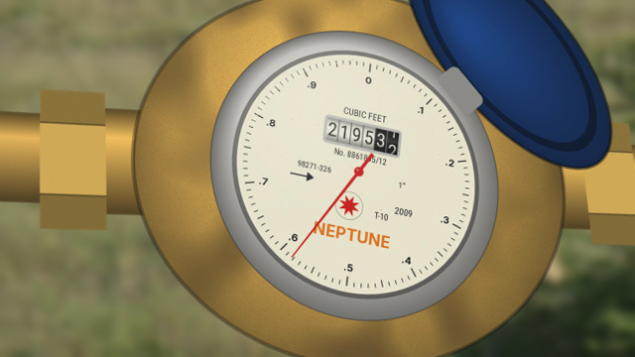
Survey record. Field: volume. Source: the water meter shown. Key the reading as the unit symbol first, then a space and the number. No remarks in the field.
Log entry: ft³ 219531.58
